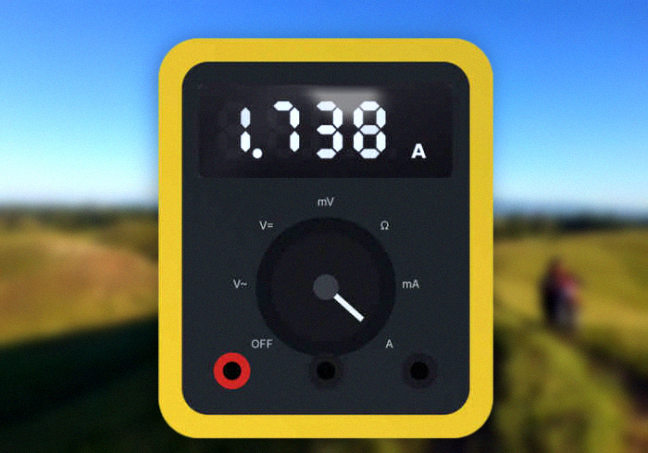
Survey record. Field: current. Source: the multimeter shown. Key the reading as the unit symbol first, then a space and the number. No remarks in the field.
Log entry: A 1.738
